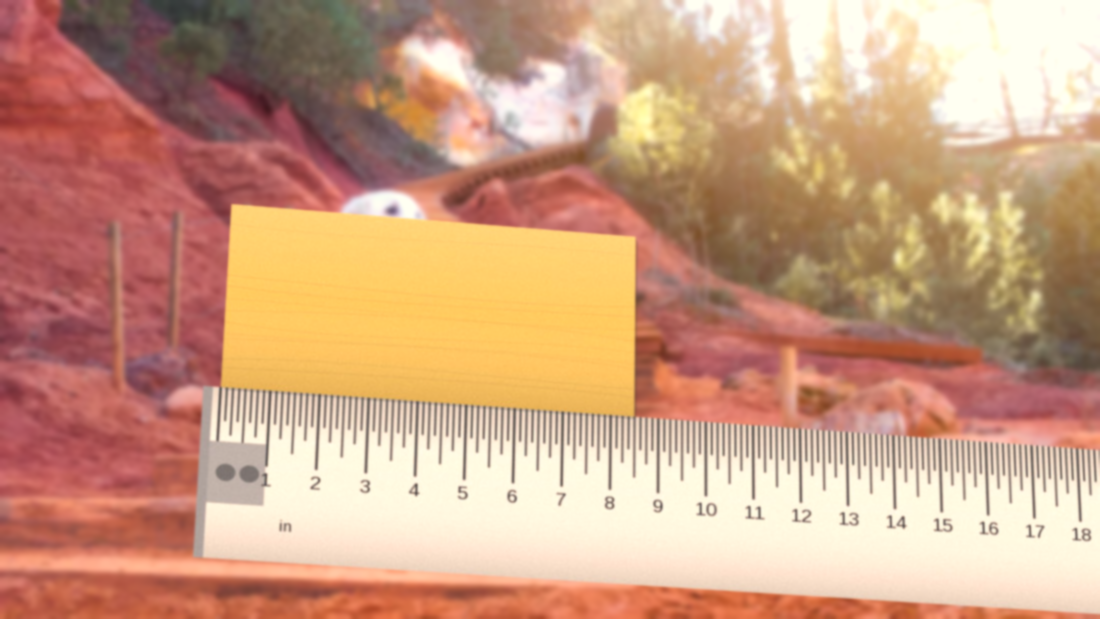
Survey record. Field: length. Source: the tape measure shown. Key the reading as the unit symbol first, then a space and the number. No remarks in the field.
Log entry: in 8.5
